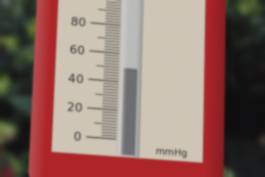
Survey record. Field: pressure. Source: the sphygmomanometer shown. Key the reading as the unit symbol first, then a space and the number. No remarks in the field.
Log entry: mmHg 50
